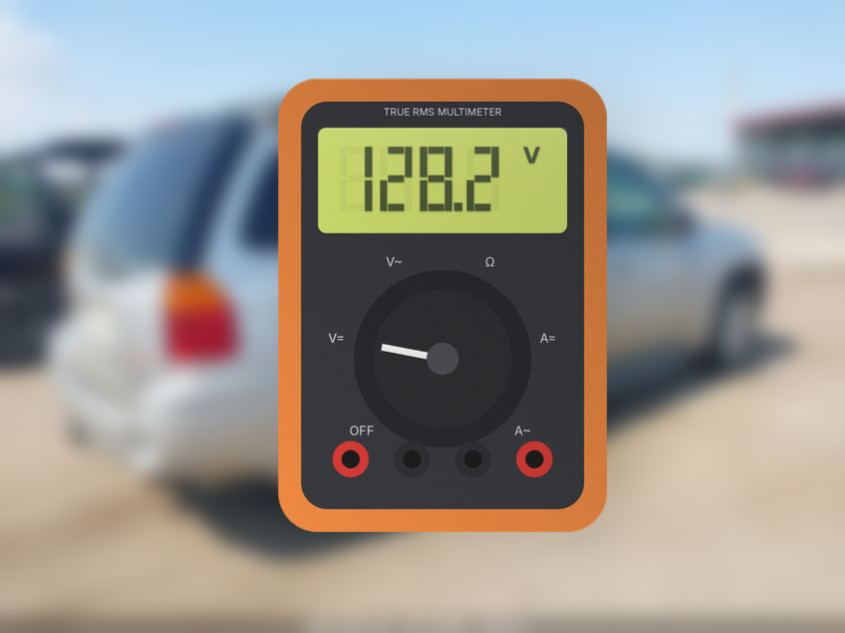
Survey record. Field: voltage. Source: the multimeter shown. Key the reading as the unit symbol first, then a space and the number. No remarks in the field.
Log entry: V 128.2
